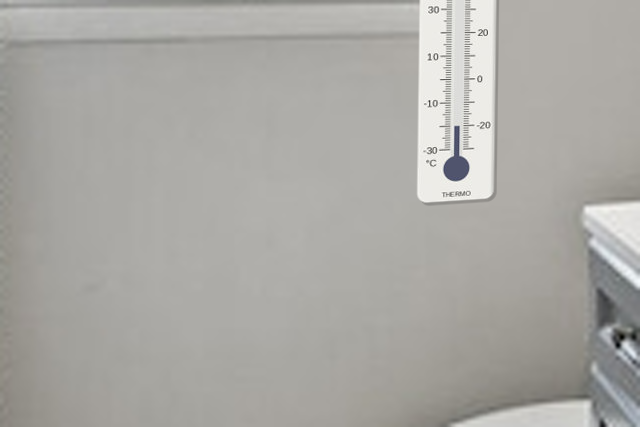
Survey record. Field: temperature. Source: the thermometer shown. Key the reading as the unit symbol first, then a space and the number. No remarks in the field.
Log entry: °C -20
